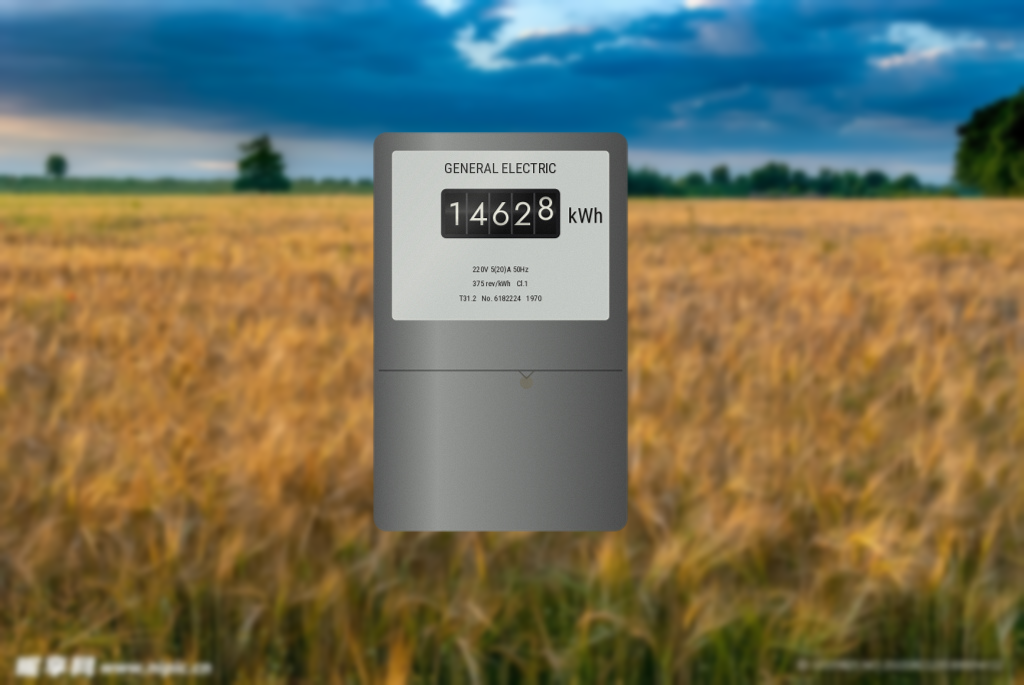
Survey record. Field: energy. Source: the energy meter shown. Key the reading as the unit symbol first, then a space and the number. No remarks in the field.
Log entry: kWh 14628
